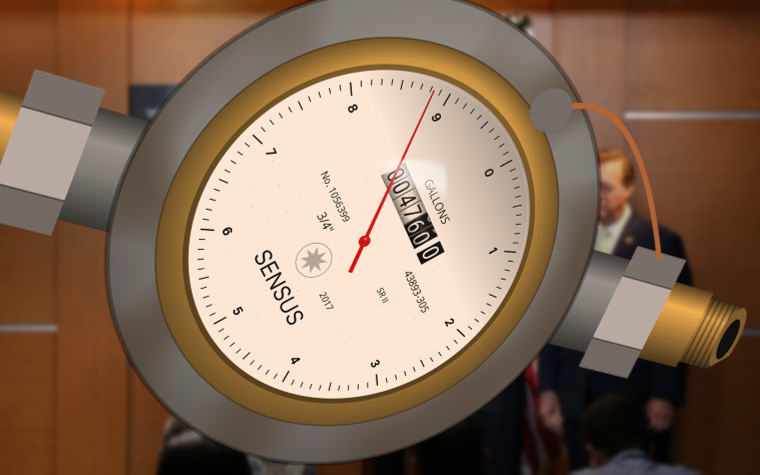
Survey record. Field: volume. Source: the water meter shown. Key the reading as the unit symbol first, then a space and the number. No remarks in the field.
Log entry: gal 47598.8
